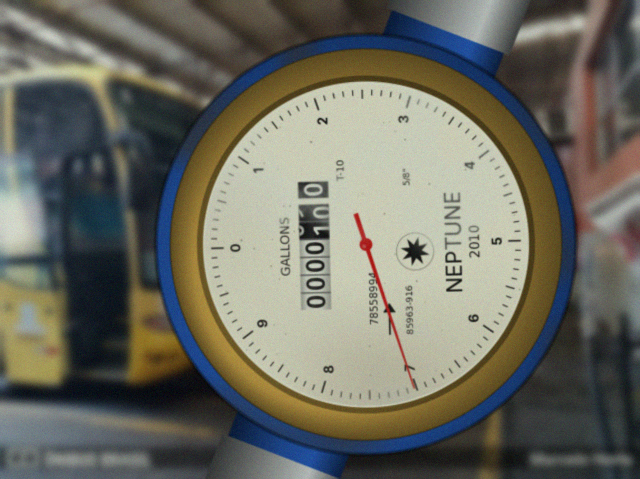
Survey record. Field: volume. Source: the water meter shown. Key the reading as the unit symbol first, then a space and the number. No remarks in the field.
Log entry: gal 97.0
